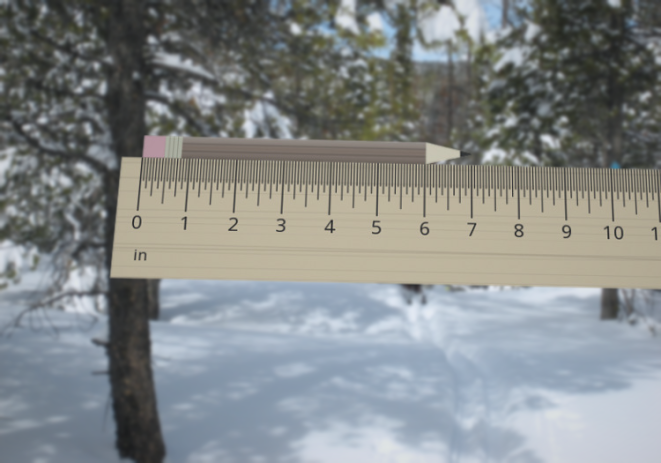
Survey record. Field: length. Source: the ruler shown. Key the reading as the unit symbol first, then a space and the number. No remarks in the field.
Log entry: in 7
